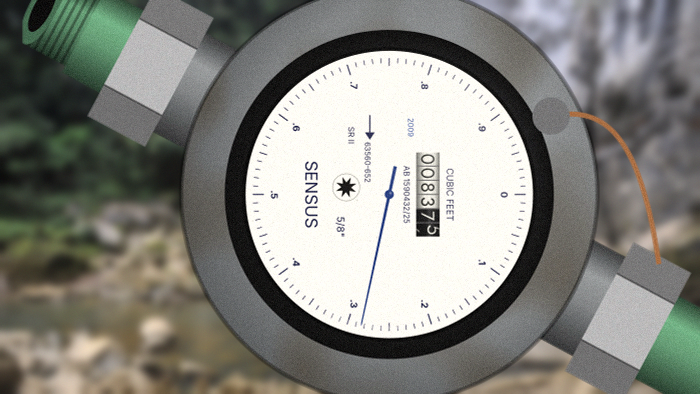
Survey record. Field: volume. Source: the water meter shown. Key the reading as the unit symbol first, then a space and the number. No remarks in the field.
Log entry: ft³ 8375.28
